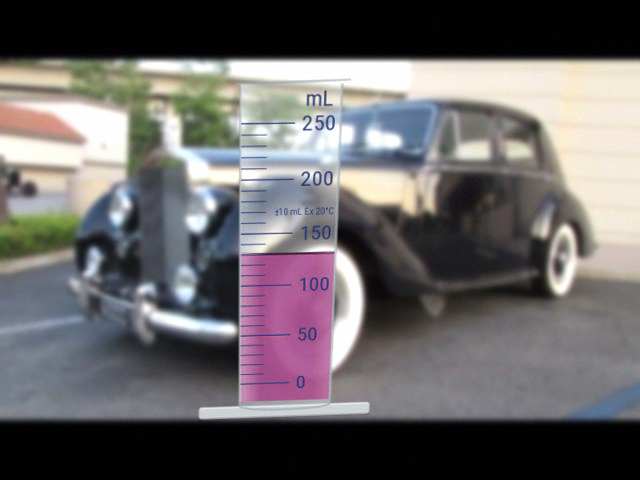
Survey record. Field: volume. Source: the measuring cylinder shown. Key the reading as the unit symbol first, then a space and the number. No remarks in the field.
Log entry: mL 130
